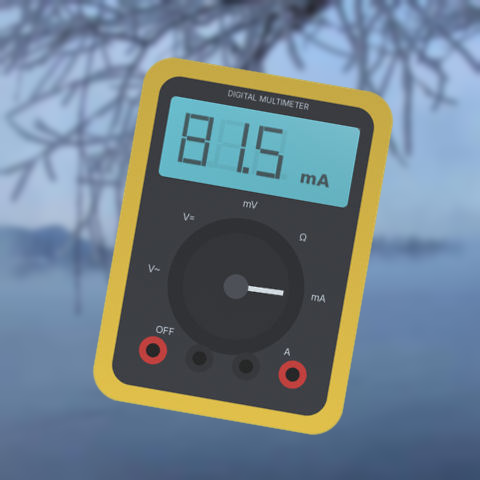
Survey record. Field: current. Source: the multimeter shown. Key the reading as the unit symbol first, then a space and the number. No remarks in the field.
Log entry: mA 81.5
